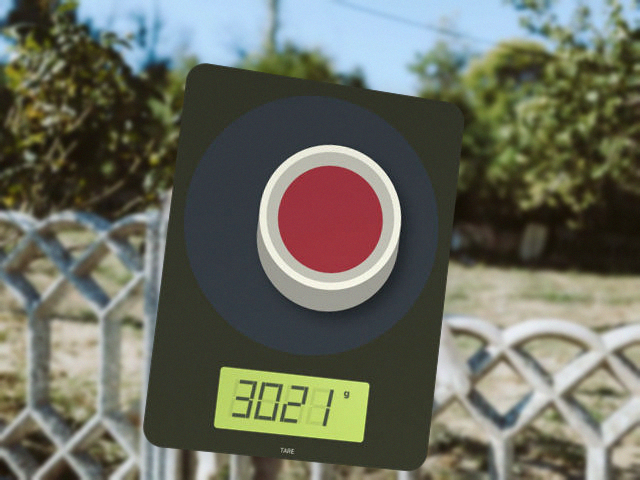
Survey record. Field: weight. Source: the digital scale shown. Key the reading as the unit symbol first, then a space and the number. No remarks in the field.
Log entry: g 3021
